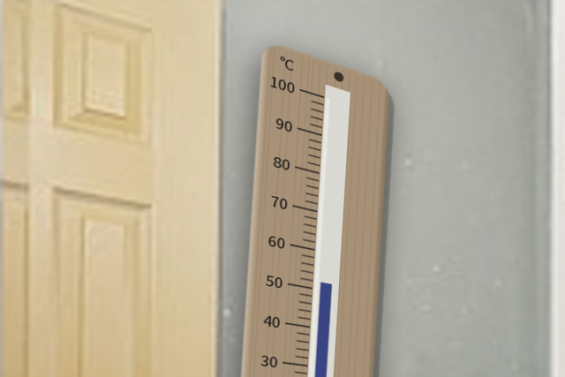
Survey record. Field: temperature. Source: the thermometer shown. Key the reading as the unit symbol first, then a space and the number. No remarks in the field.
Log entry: °C 52
